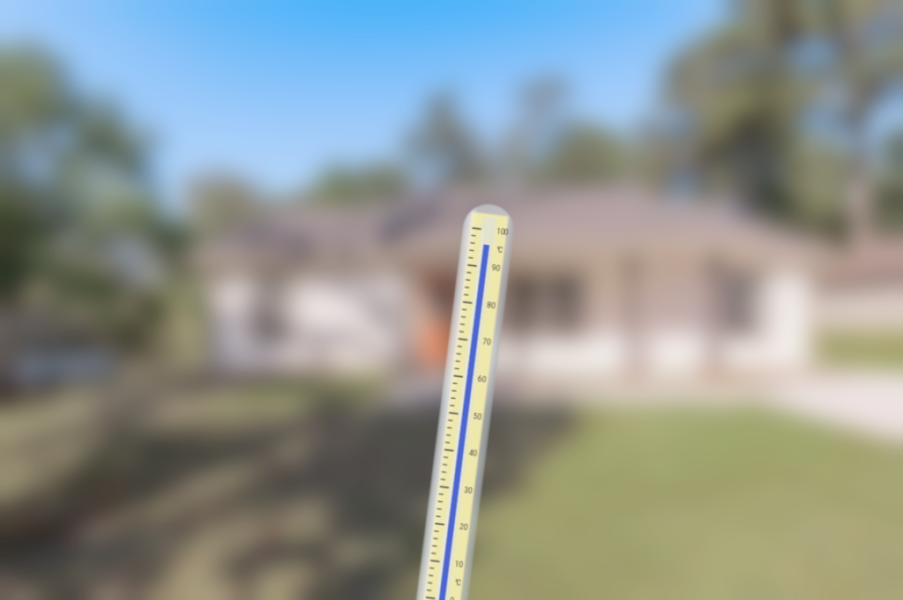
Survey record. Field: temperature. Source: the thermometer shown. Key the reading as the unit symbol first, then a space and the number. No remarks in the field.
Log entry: °C 96
